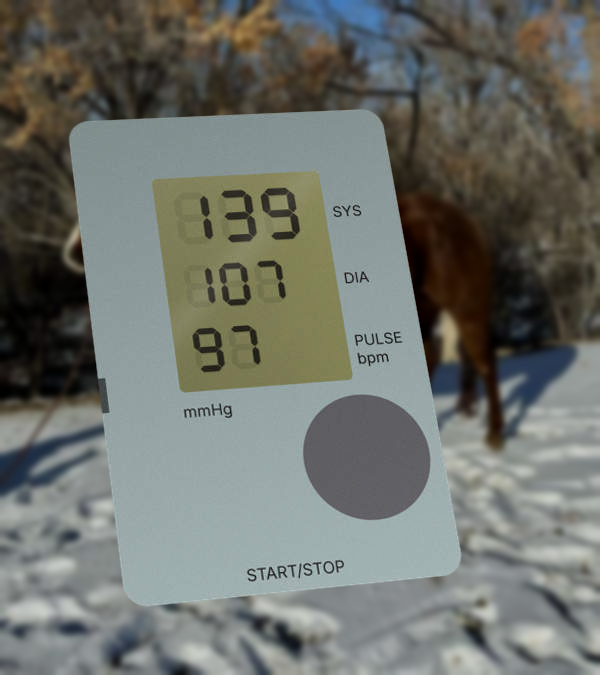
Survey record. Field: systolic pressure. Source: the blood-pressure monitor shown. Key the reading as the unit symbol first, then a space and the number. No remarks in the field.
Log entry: mmHg 139
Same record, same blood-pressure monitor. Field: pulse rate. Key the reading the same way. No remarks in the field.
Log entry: bpm 97
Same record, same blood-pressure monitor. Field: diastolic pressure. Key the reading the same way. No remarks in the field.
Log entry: mmHg 107
